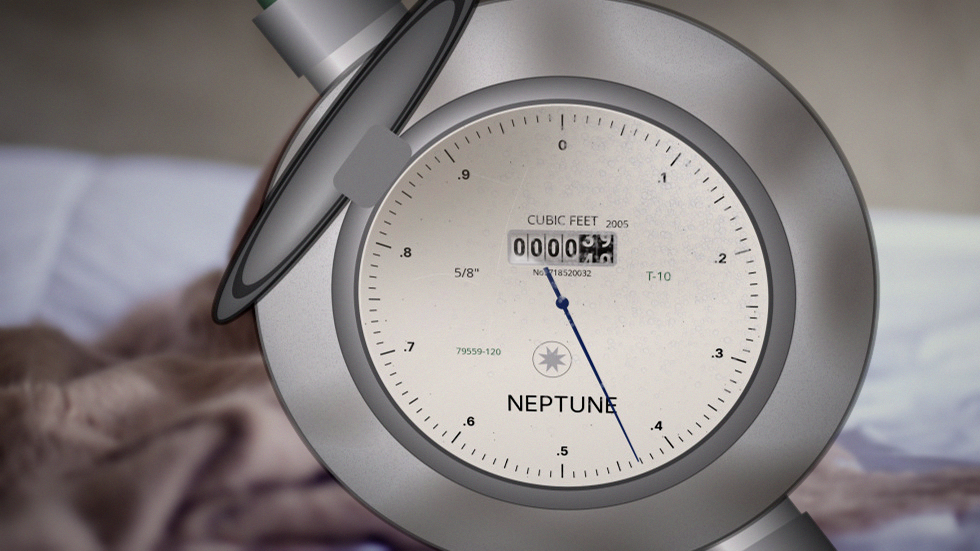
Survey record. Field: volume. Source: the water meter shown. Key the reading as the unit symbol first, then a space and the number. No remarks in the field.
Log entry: ft³ 39.43
